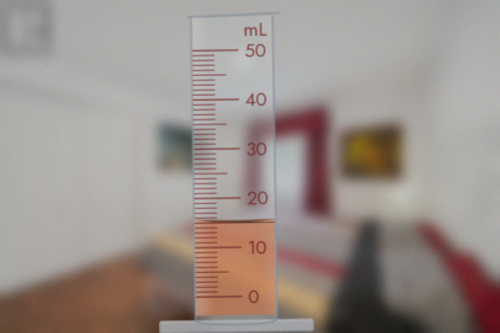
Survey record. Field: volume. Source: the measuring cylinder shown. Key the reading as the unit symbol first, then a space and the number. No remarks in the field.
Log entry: mL 15
